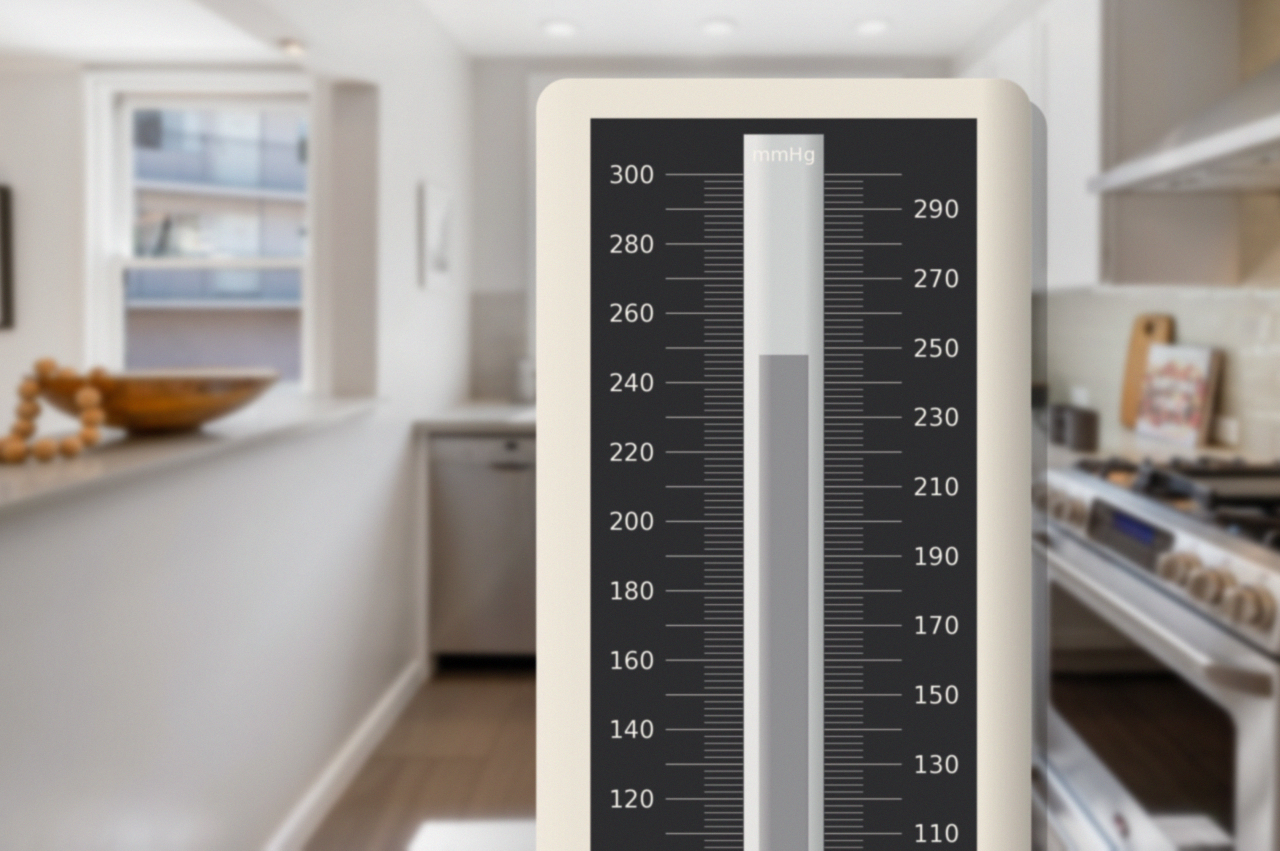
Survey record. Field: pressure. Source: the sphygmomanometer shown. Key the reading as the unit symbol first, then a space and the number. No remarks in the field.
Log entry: mmHg 248
